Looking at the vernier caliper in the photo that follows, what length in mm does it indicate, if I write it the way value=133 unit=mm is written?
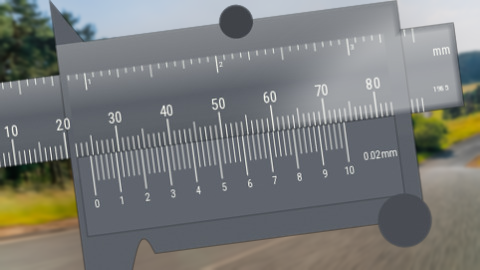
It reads value=24.5 unit=mm
